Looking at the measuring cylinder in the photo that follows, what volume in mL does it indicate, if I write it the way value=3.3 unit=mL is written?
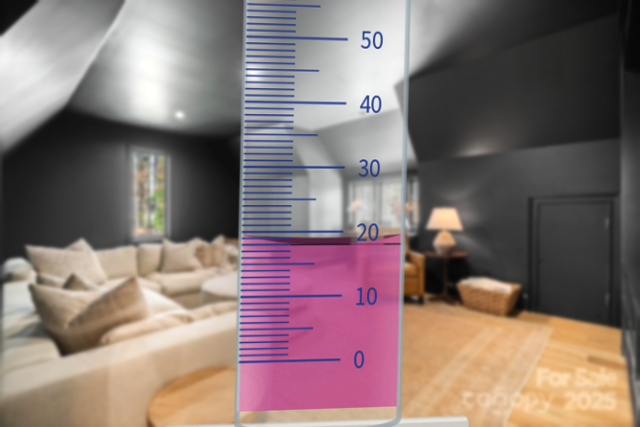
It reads value=18 unit=mL
